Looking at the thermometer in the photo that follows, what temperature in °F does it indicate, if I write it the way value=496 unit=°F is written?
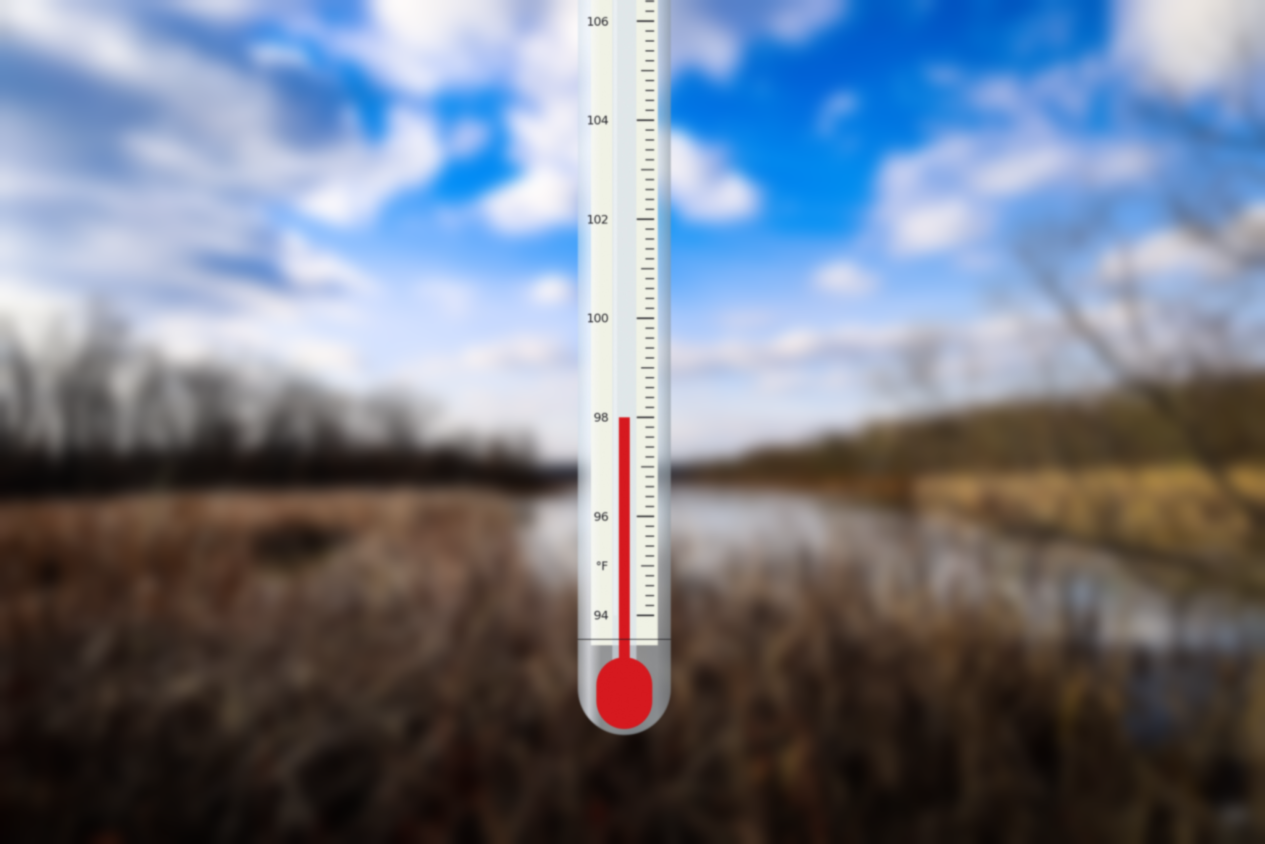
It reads value=98 unit=°F
